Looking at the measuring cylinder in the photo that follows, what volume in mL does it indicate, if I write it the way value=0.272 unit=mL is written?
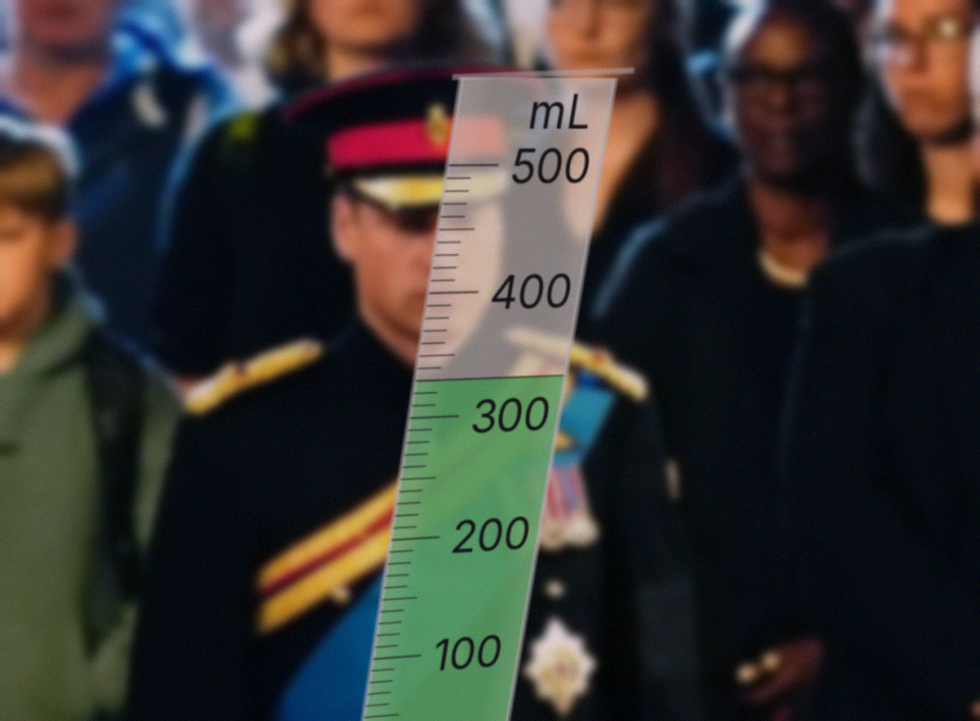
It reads value=330 unit=mL
